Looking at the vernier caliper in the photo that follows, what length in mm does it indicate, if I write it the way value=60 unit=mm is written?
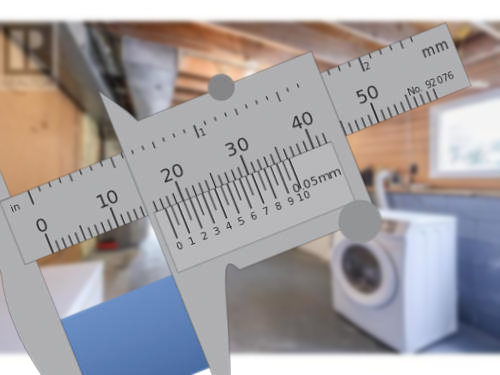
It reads value=17.2 unit=mm
